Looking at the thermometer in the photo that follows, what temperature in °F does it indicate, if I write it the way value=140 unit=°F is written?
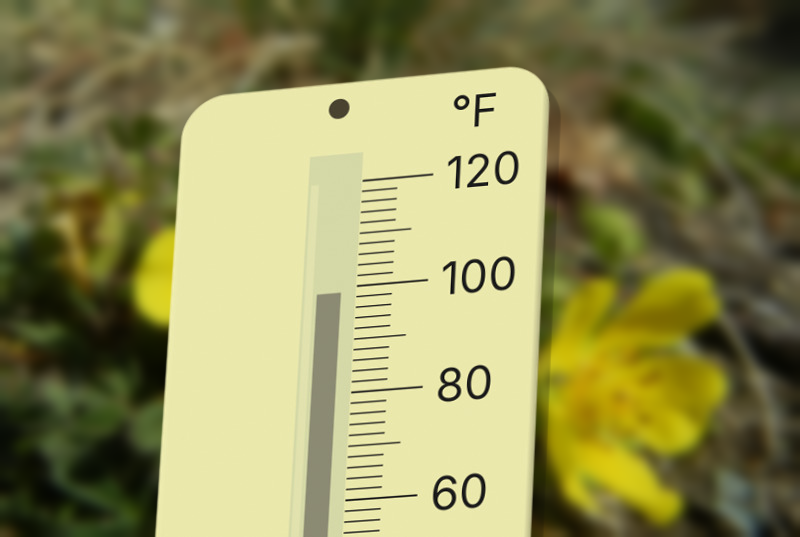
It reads value=99 unit=°F
